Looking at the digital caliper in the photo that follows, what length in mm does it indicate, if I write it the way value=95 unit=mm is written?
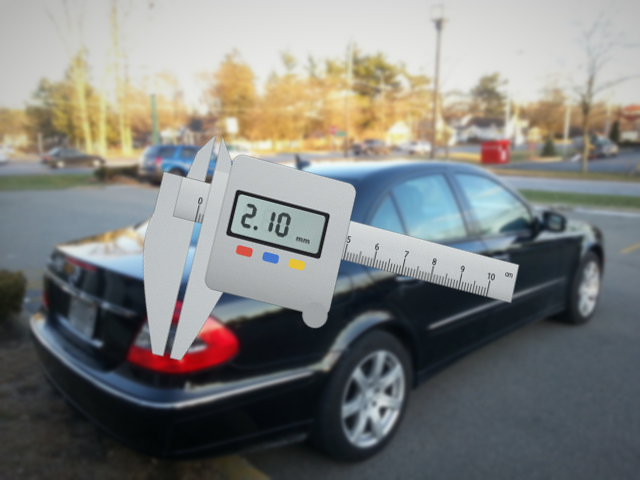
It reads value=2.10 unit=mm
